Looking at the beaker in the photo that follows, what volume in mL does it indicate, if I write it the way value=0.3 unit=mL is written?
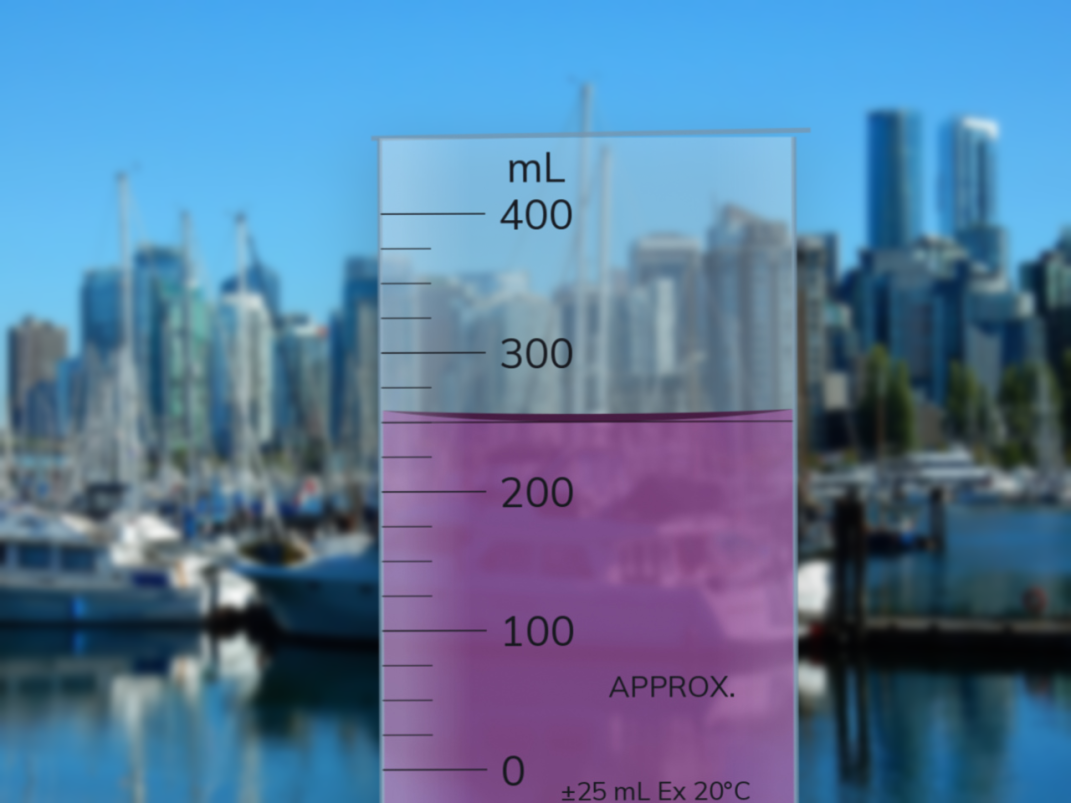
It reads value=250 unit=mL
